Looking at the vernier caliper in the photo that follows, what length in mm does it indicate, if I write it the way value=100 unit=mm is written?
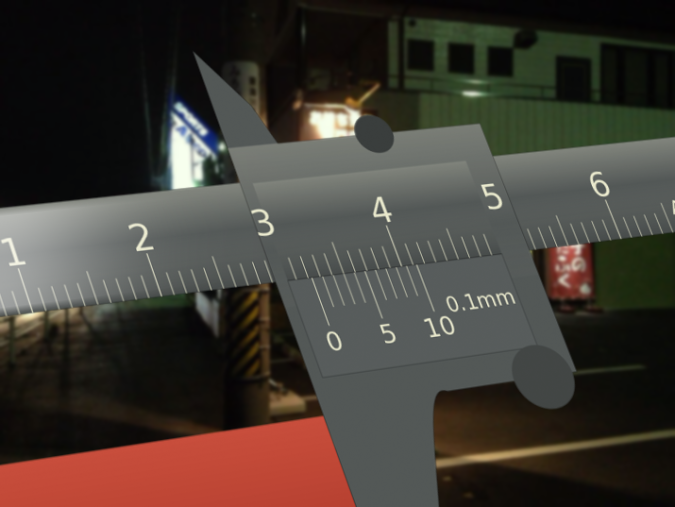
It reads value=32.3 unit=mm
